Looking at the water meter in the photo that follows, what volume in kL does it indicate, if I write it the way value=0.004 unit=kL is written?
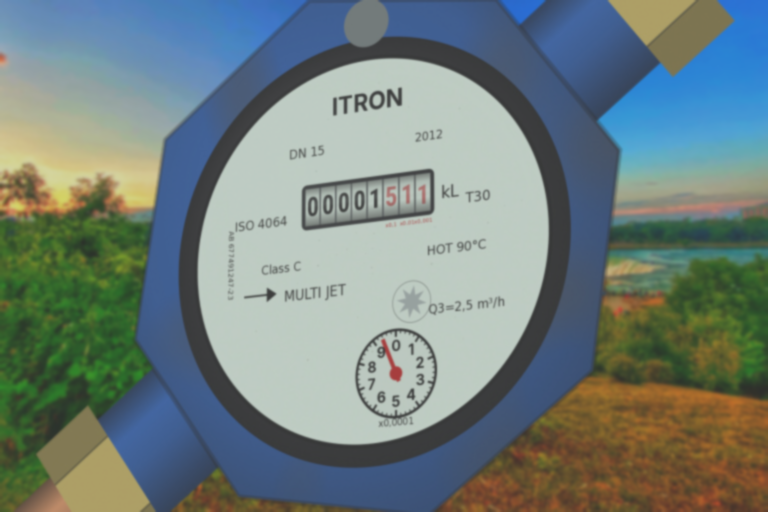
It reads value=1.5109 unit=kL
